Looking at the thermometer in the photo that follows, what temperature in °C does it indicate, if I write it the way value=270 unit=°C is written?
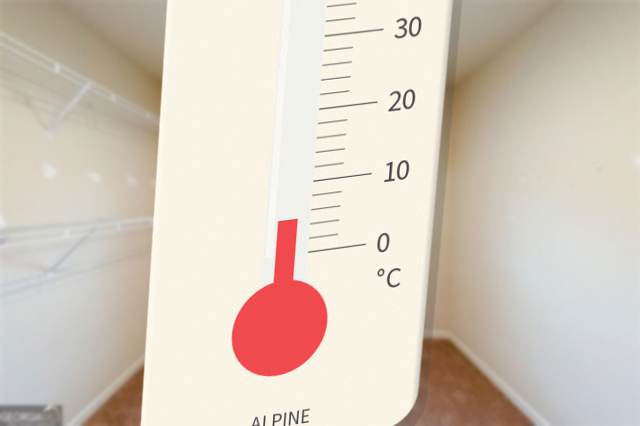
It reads value=5 unit=°C
